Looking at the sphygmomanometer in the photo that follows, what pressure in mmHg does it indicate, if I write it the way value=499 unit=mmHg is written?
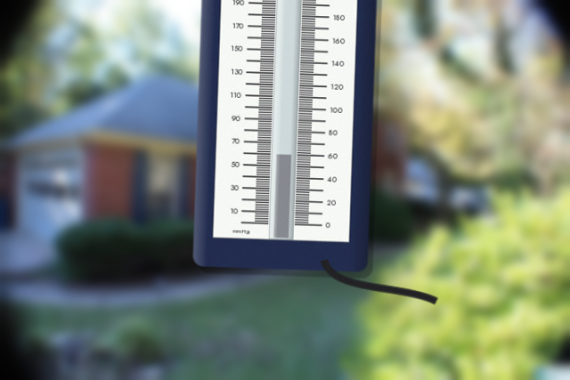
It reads value=60 unit=mmHg
